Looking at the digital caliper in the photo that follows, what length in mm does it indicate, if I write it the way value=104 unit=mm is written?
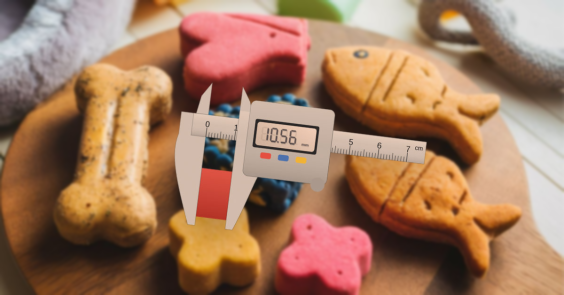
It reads value=10.56 unit=mm
